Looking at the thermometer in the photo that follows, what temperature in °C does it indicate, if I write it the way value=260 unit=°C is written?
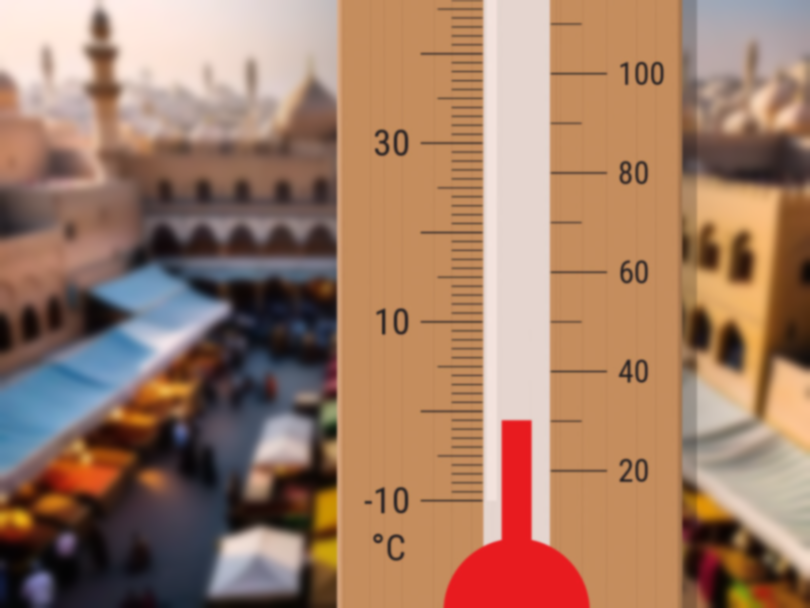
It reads value=-1 unit=°C
